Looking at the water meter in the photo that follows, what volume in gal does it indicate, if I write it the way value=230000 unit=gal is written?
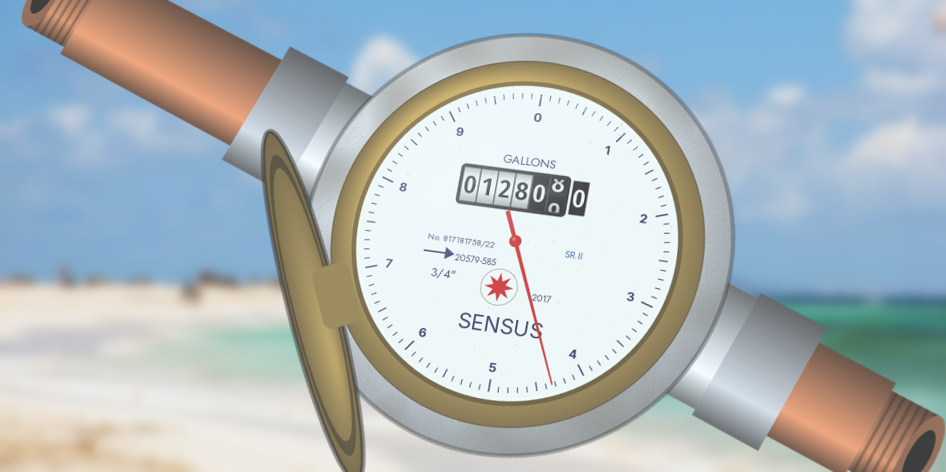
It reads value=128084.3 unit=gal
